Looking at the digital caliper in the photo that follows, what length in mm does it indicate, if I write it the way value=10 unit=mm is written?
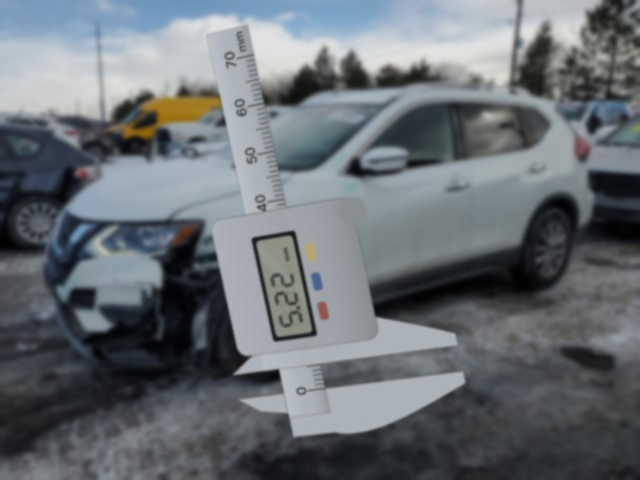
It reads value=5.22 unit=mm
